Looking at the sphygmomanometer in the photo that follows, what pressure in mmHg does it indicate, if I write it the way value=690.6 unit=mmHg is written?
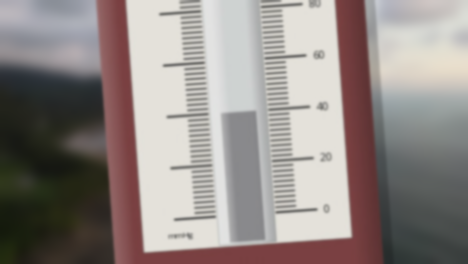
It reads value=40 unit=mmHg
